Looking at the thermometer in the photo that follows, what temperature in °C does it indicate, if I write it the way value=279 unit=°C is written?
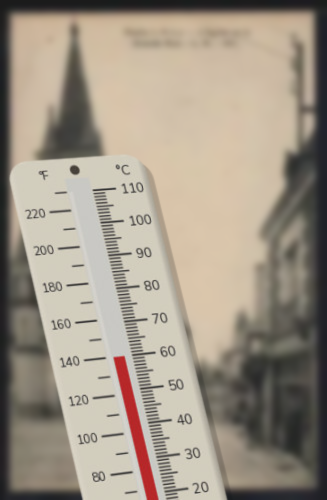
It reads value=60 unit=°C
